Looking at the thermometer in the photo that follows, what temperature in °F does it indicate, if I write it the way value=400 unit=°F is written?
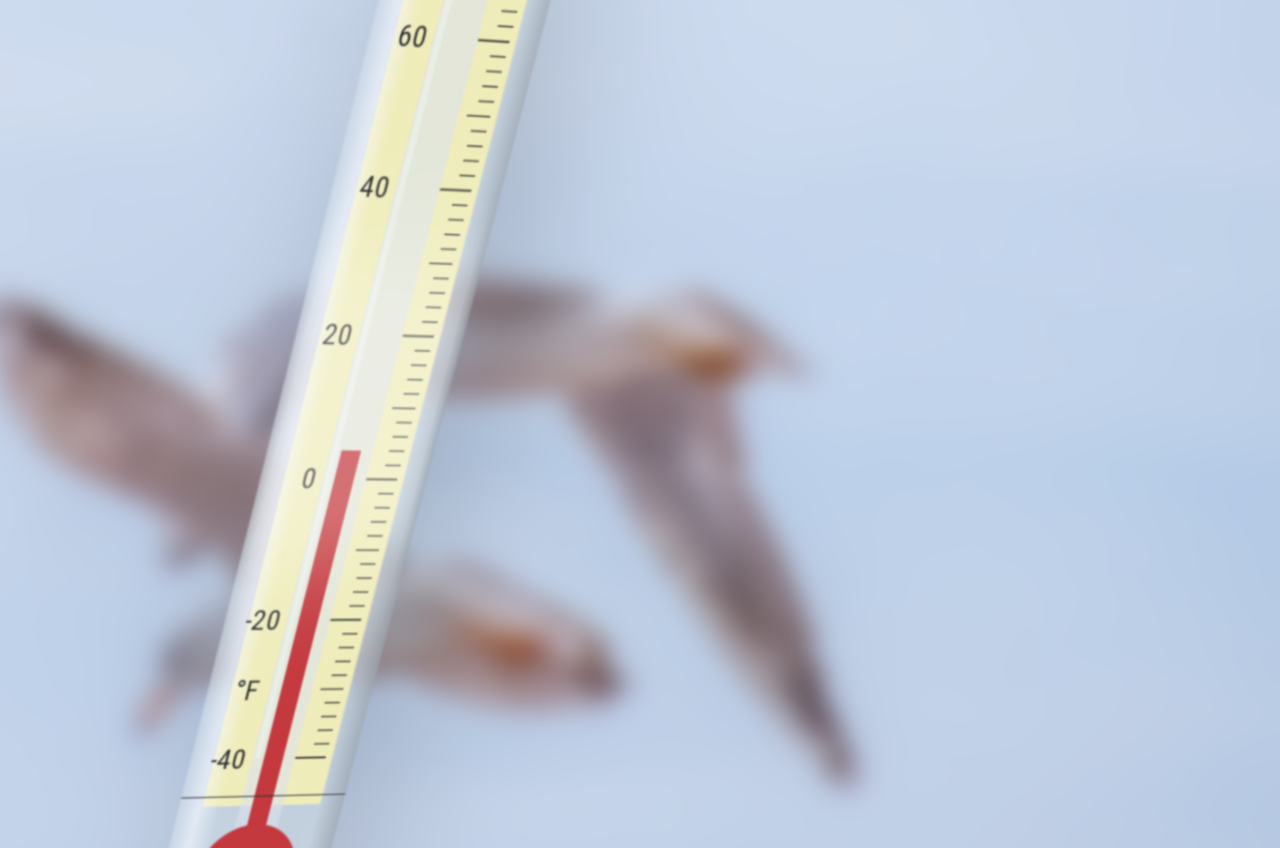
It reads value=4 unit=°F
